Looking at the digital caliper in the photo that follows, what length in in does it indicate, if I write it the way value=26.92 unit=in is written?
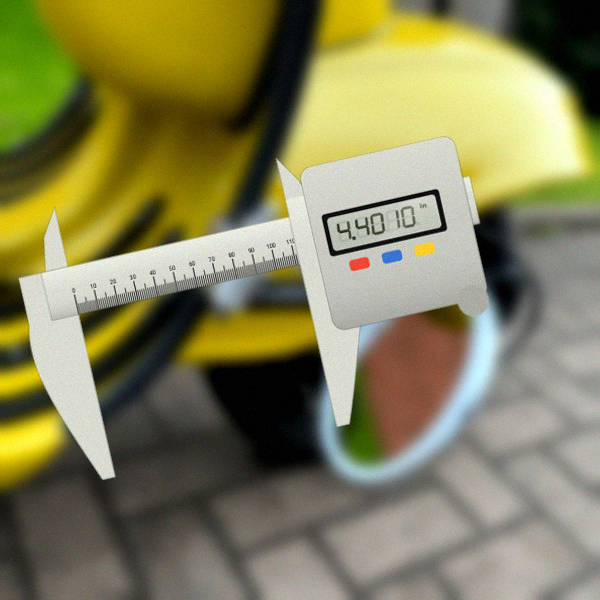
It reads value=4.4010 unit=in
